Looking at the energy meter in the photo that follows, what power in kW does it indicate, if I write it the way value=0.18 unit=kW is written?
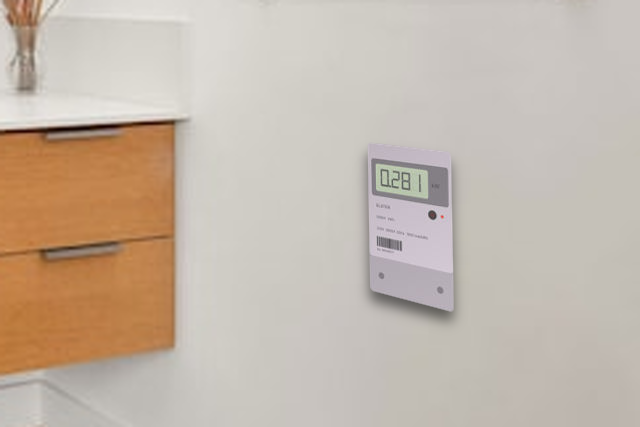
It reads value=0.281 unit=kW
